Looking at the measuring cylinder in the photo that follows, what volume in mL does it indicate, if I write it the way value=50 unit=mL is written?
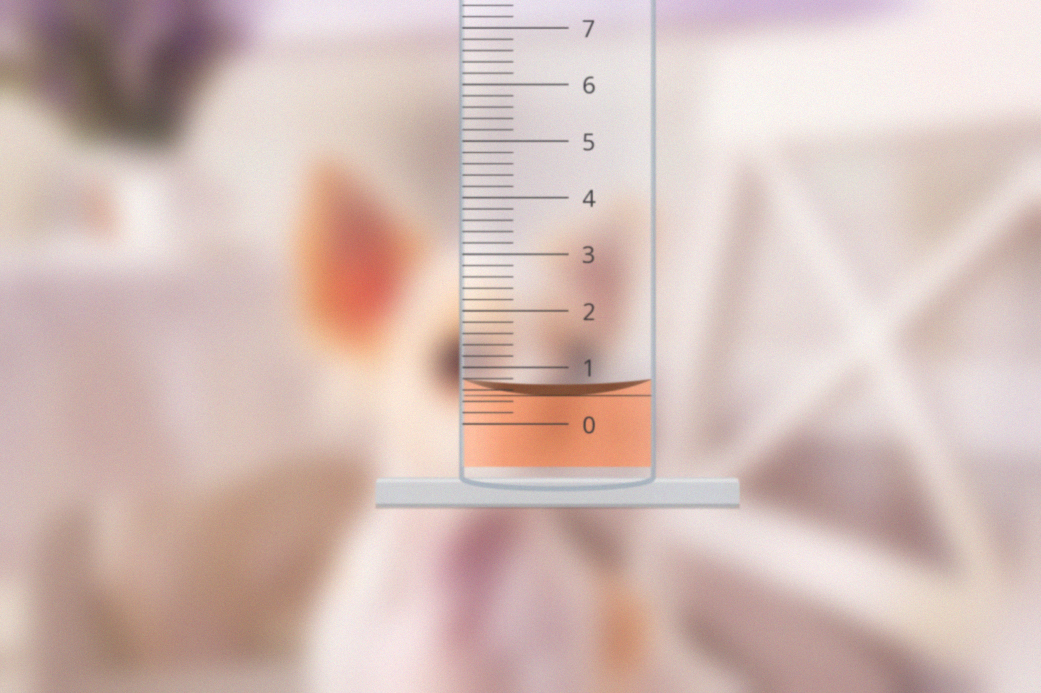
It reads value=0.5 unit=mL
